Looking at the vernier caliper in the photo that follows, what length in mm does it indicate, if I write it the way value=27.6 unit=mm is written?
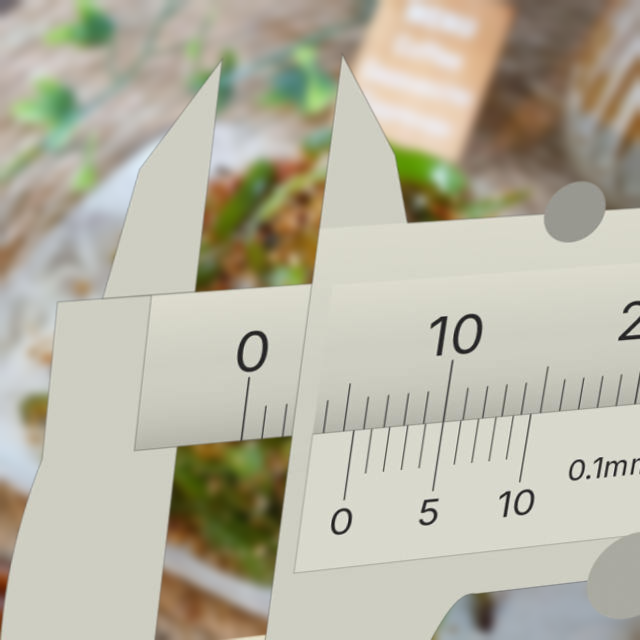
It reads value=5.5 unit=mm
